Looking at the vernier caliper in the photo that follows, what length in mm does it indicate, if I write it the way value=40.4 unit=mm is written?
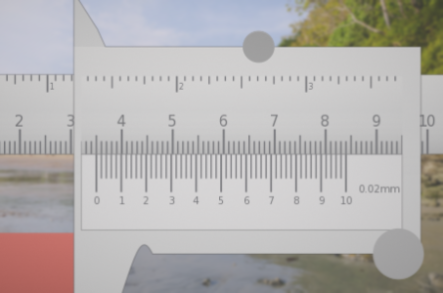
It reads value=35.0 unit=mm
